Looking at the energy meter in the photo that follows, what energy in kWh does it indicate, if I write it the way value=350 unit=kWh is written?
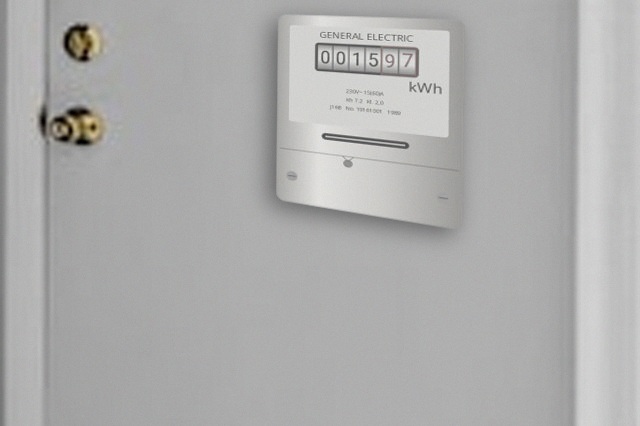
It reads value=15.97 unit=kWh
